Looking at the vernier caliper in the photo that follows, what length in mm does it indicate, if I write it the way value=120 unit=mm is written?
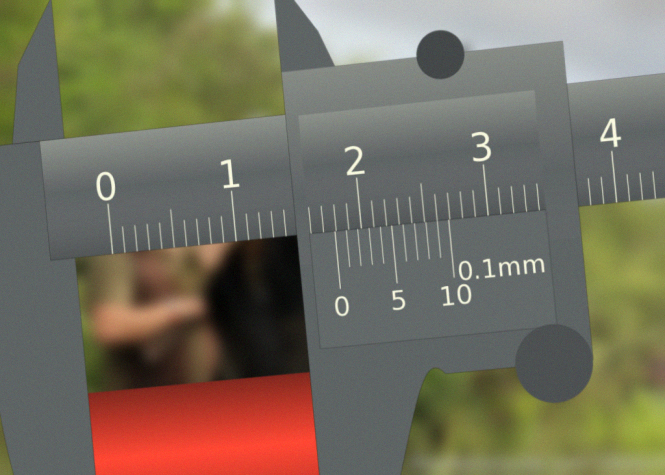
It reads value=17.9 unit=mm
